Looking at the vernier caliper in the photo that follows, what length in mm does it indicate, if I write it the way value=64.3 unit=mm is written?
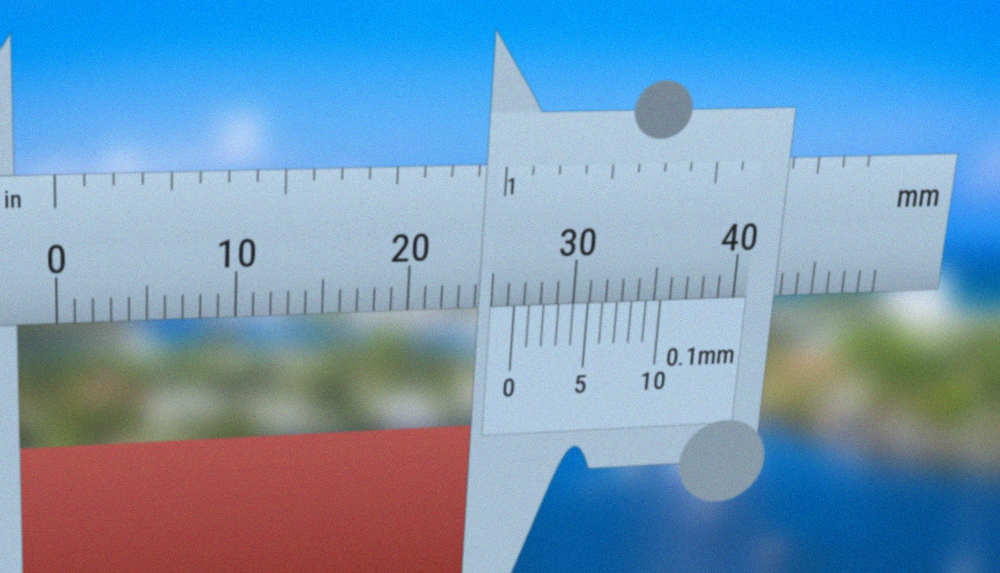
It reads value=26.4 unit=mm
